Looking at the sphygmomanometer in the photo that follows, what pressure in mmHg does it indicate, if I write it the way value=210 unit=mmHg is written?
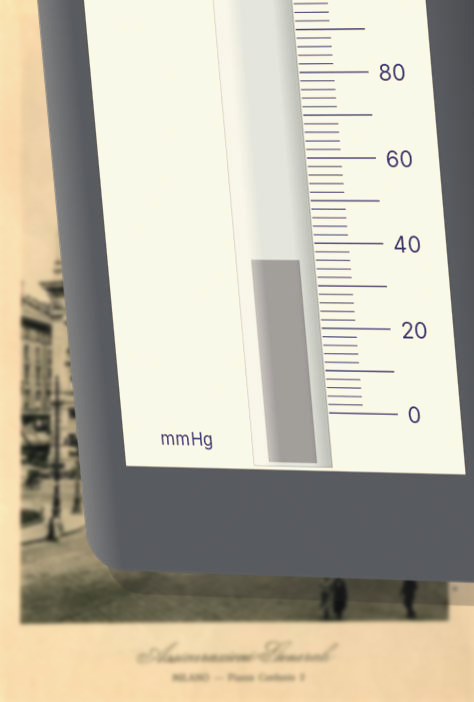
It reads value=36 unit=mmHg
